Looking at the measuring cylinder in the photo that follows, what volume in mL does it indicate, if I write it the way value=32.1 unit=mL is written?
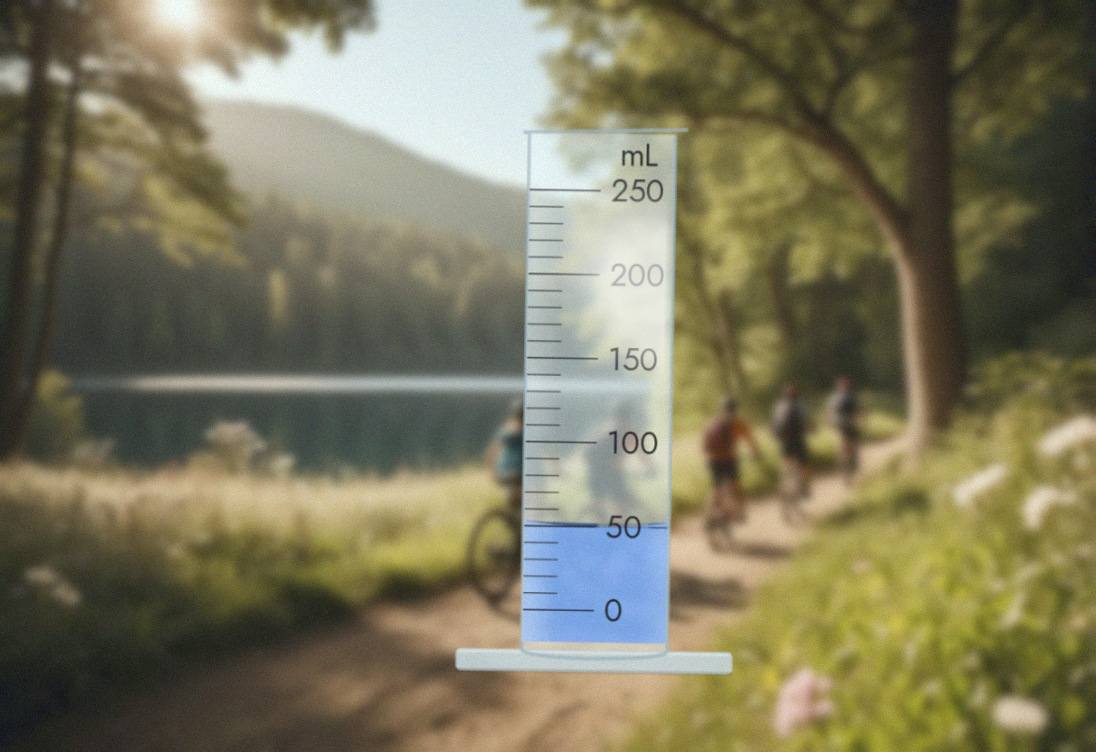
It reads value=50 unit=mL
